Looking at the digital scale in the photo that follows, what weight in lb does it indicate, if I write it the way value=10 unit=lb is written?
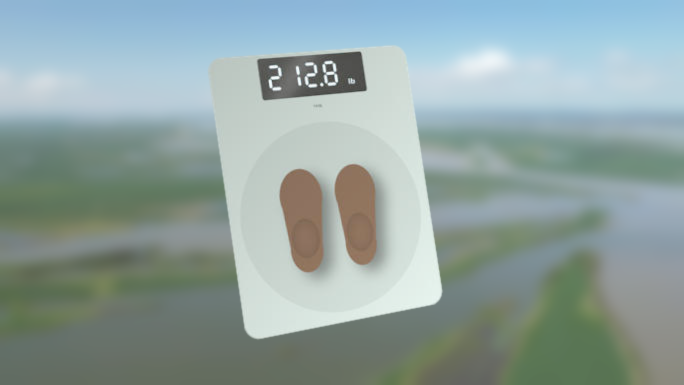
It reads value=212.8 unit=lb
